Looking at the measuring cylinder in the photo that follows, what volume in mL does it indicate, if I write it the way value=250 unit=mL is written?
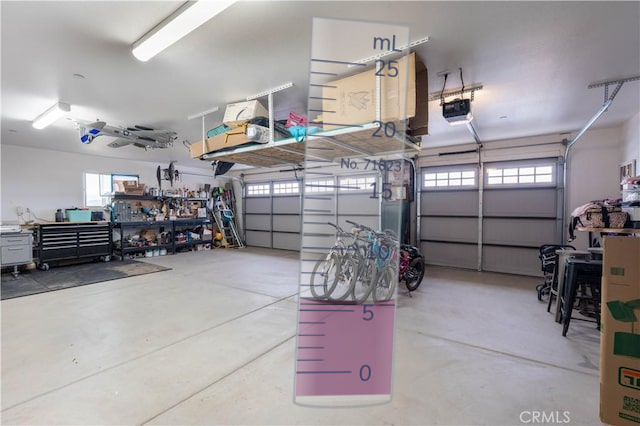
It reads value=5.5 unit=mL
